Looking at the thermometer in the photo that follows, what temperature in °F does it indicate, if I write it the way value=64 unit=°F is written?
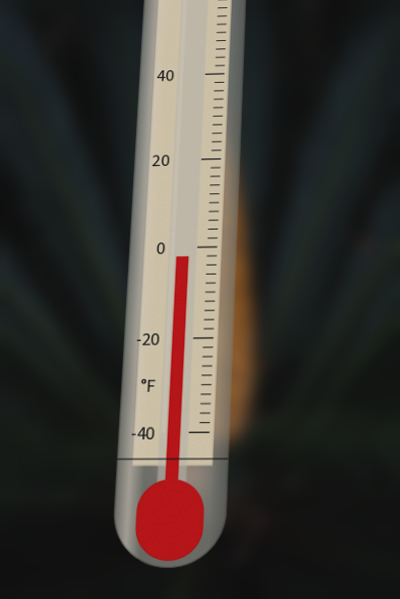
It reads value=-2 unit=°F
